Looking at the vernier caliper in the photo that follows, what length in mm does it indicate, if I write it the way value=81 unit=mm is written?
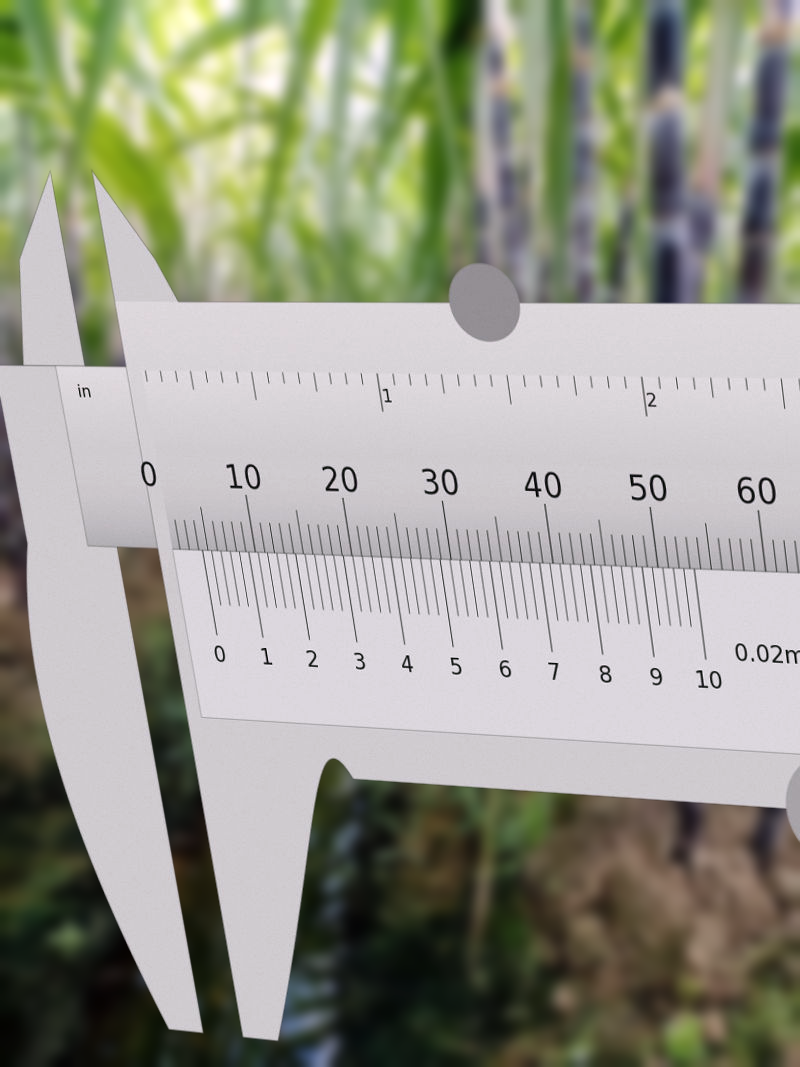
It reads value=4.4 unit=mm
